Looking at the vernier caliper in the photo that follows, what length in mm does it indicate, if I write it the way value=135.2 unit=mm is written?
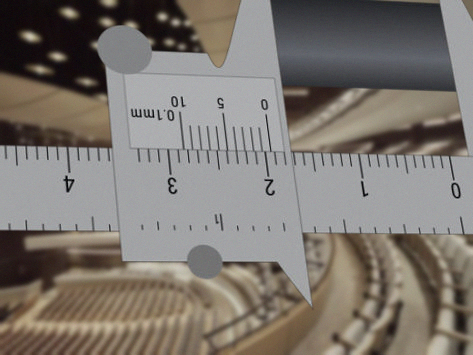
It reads value=19.4 unit=mm
